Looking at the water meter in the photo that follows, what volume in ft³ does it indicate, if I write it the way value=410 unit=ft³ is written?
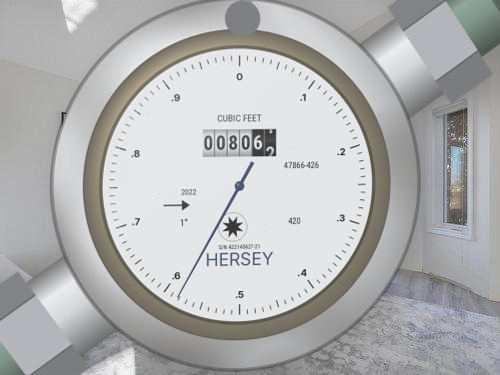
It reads value=8061.58 unit=ft³
